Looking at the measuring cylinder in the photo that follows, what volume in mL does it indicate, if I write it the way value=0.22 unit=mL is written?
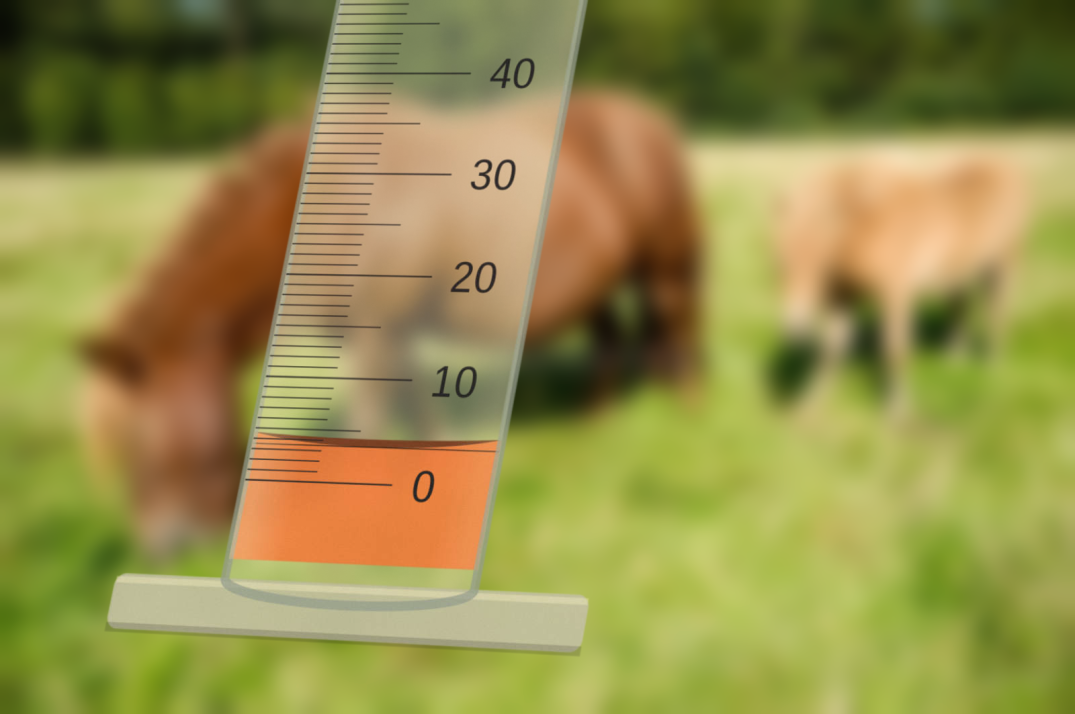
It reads value=3.5 unit=mL
